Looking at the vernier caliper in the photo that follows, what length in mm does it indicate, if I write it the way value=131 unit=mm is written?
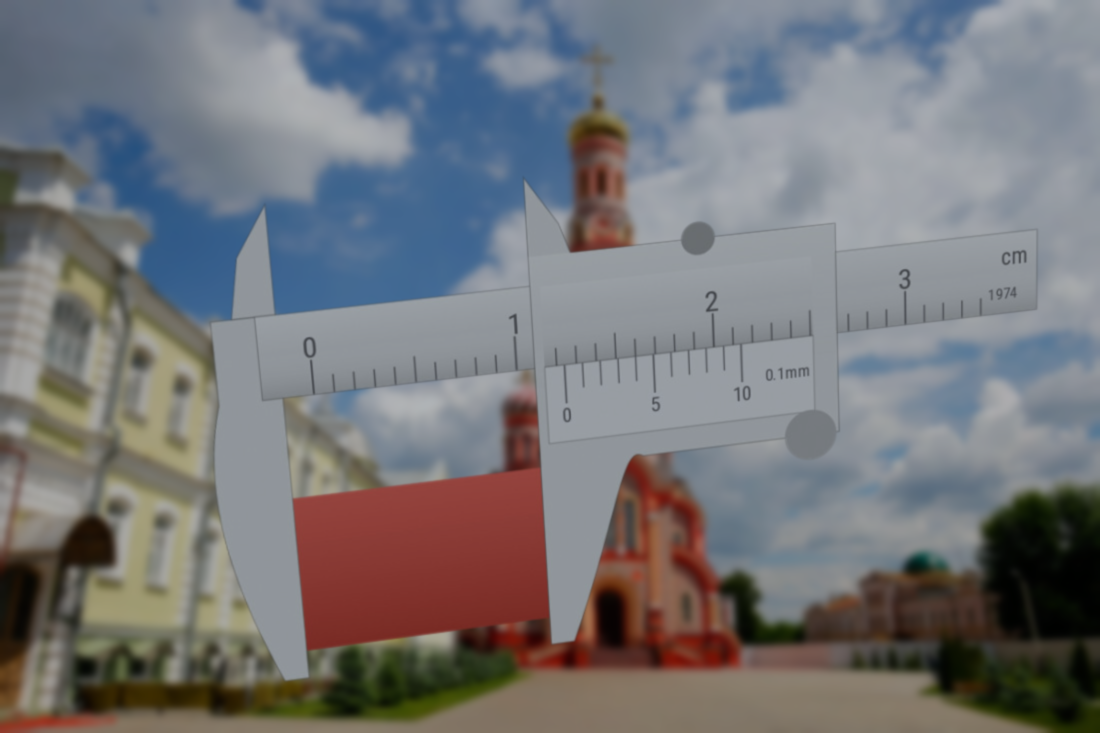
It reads value=12.4 unit=mm
